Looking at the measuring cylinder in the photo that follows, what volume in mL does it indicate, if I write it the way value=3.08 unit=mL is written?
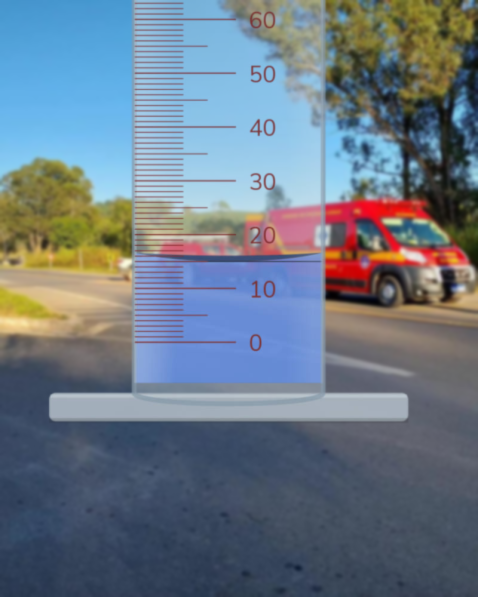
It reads value=15 unit=mL
